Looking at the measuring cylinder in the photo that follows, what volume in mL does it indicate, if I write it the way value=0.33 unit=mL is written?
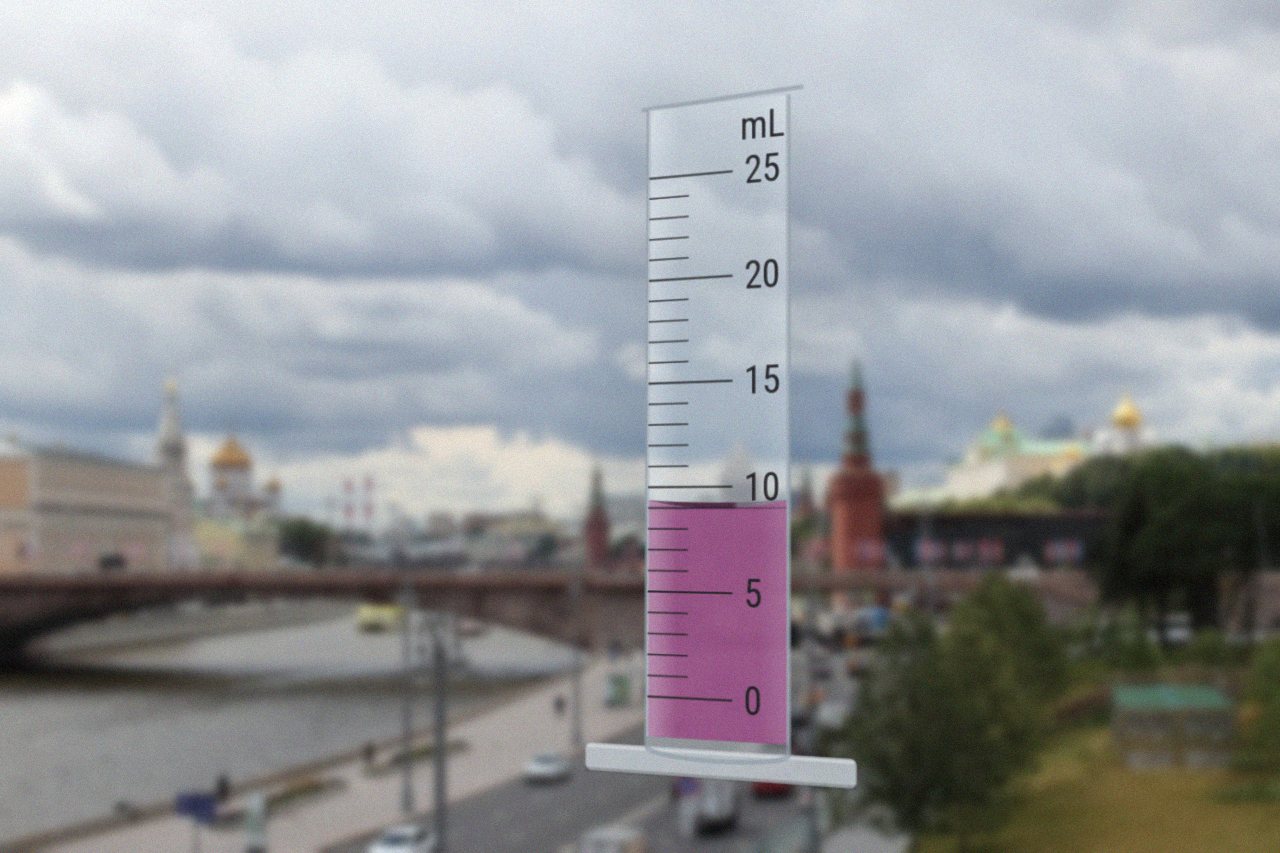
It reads value=9 unit=mL
